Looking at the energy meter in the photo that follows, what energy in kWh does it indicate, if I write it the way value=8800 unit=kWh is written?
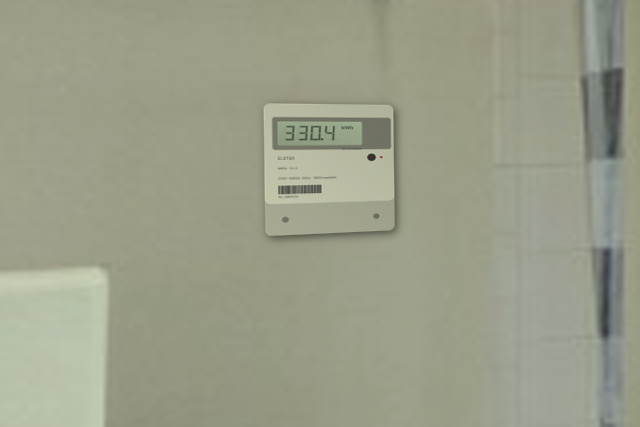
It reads value=330.4 unit=kWh
